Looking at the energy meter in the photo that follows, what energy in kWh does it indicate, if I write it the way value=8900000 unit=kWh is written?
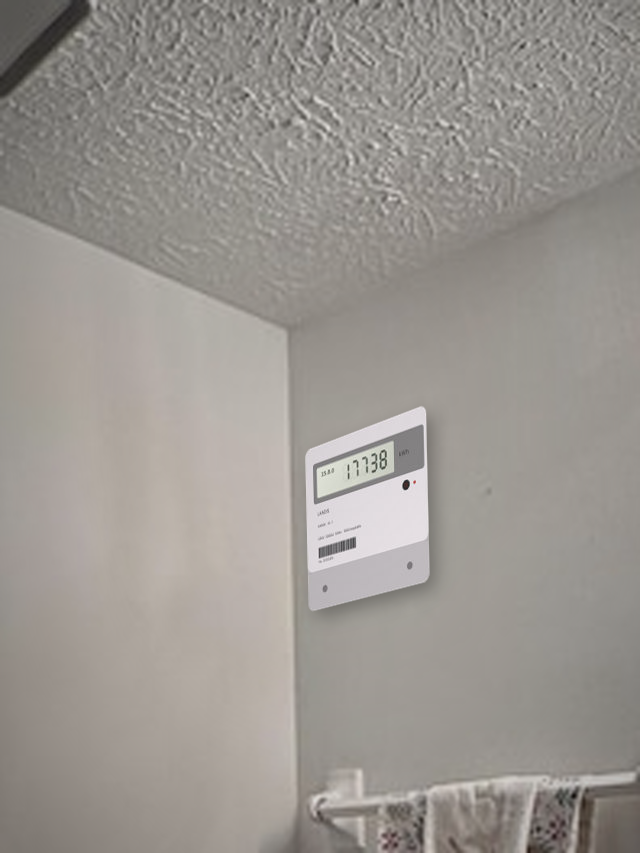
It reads value=17738 unit=kWh
